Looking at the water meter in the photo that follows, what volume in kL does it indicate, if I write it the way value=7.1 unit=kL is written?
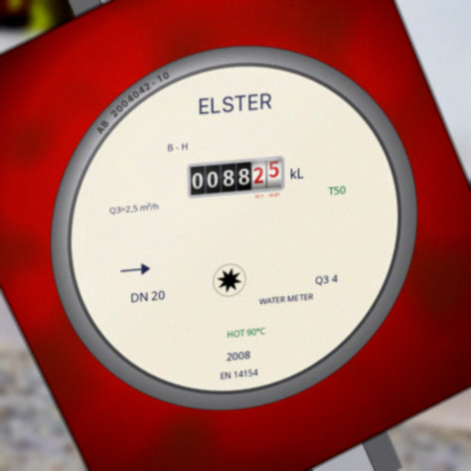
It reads value=88.25 unit=kL
